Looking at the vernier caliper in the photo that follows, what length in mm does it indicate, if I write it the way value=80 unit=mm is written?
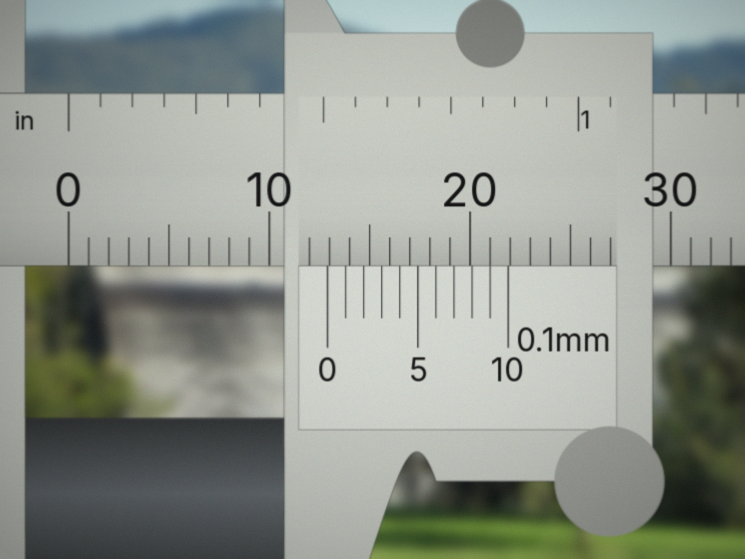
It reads value=12.9 unit=mm
